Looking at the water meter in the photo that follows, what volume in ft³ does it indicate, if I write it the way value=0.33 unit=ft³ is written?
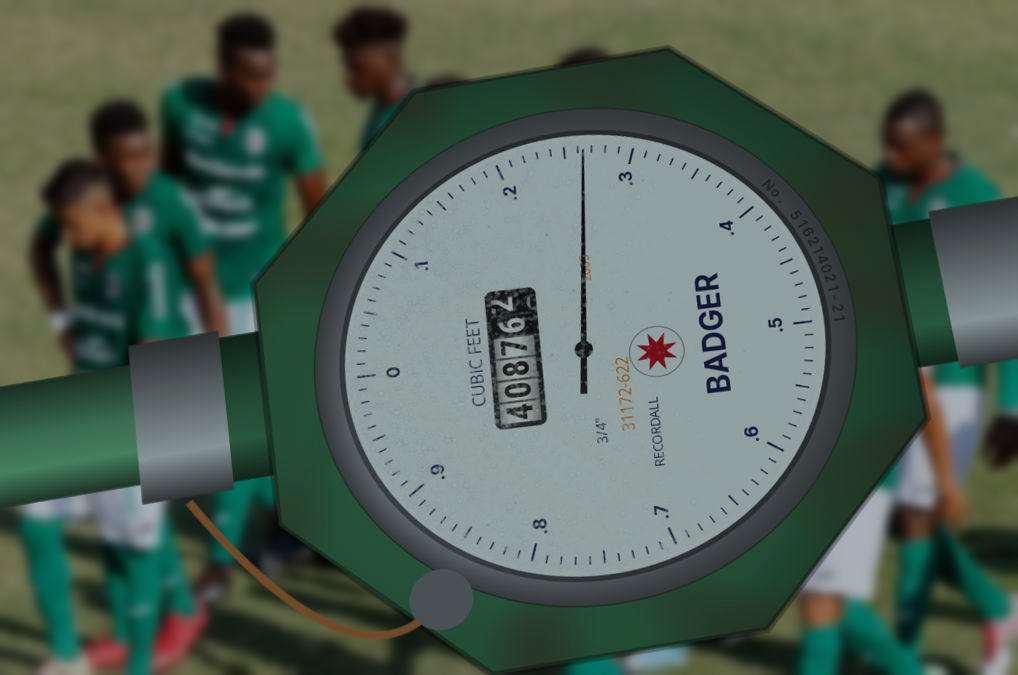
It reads value=408762.26 unit=ft³
